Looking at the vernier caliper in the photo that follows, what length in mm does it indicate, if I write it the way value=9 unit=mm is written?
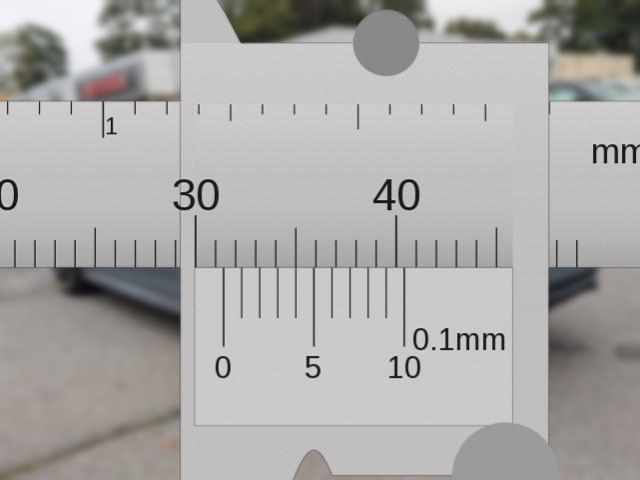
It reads value=31.4 unit=mm
